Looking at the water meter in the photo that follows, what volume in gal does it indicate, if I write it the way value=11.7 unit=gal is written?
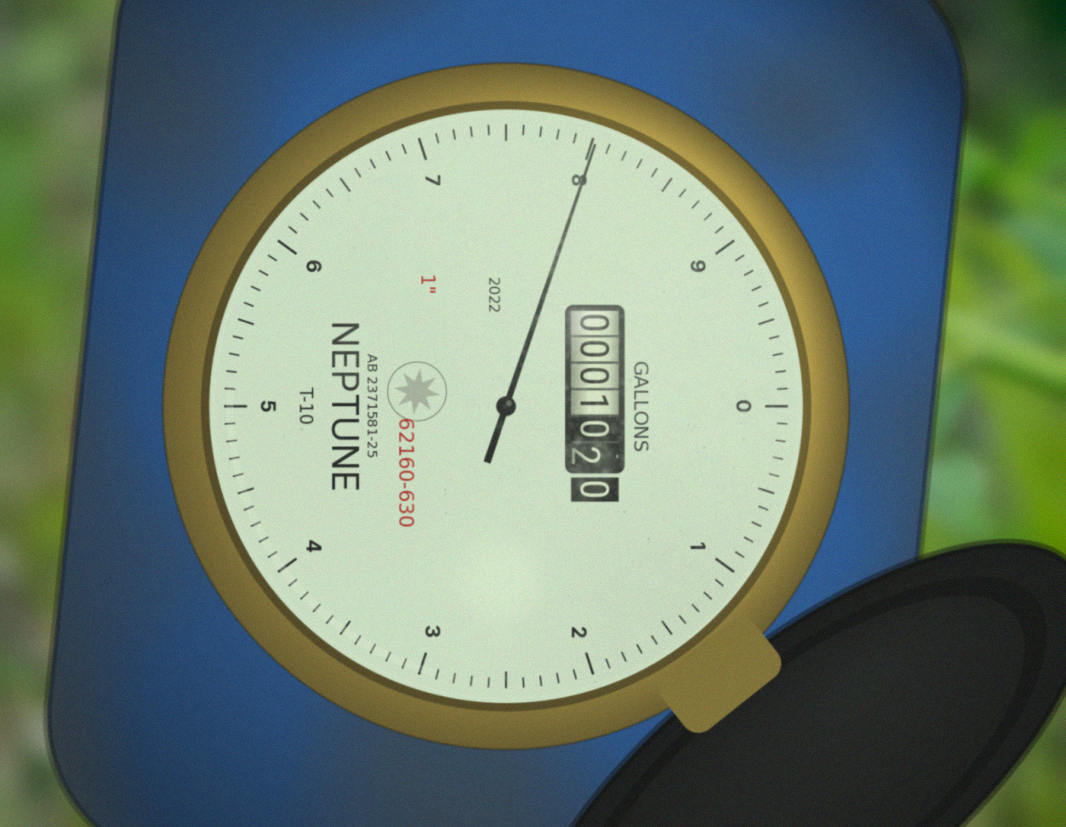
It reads value=1018.0 unit=gal
